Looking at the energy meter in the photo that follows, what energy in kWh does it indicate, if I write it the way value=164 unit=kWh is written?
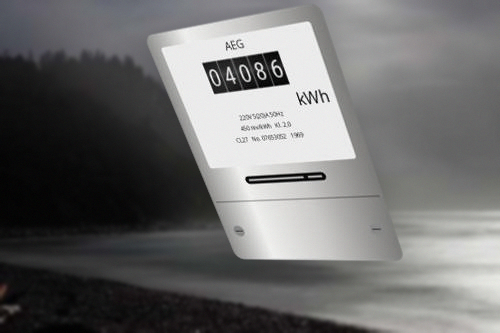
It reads value=4086 unit=kWh
